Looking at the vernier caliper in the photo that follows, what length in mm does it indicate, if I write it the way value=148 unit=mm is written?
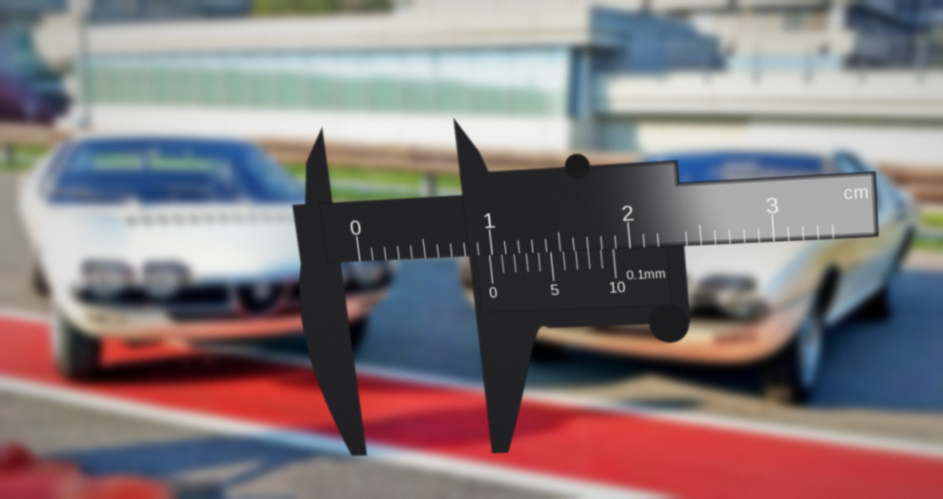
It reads value=9.8 unit=mm
